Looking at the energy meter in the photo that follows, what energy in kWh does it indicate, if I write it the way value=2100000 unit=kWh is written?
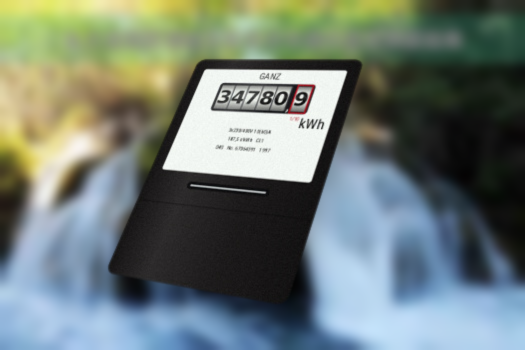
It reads value=34780.9 unit=kWh
